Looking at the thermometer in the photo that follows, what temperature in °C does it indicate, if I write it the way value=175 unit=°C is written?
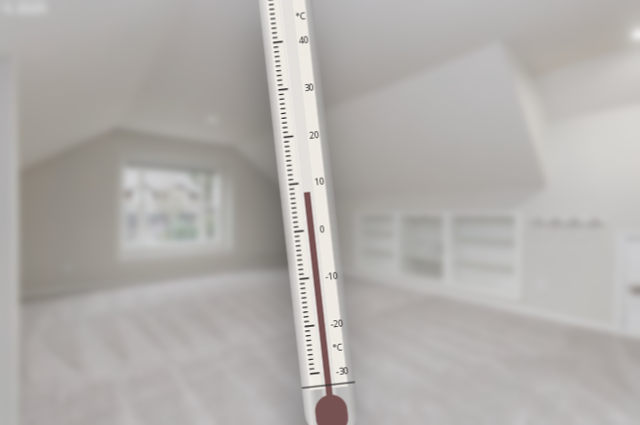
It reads value=8 unit=°C
